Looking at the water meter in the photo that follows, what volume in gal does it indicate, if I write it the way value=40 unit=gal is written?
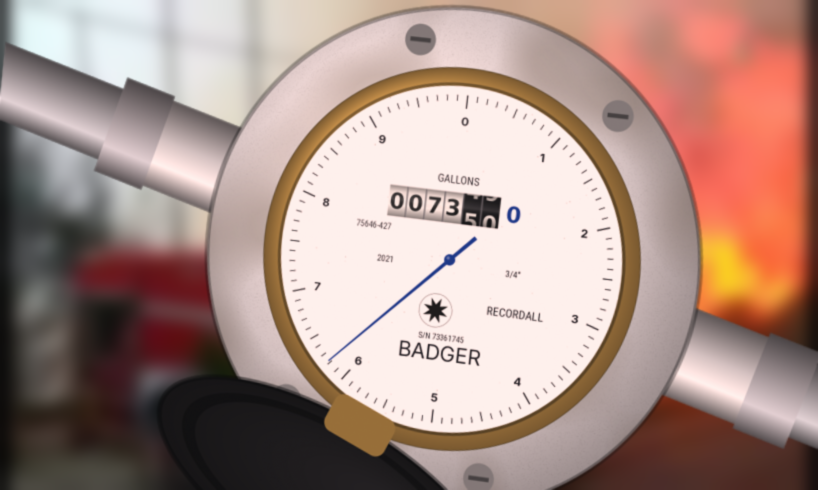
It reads value=73496.2 unit=gal
